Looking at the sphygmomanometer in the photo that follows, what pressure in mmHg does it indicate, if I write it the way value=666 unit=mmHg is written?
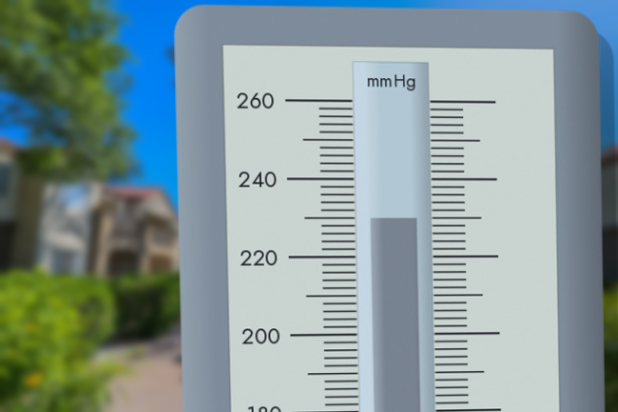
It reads value=230 unit=mmHg
